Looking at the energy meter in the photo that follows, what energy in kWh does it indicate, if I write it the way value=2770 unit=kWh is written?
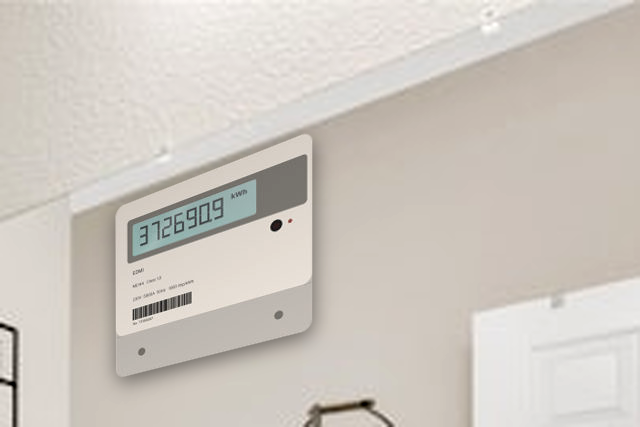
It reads value=372690.9 unit=kWh
